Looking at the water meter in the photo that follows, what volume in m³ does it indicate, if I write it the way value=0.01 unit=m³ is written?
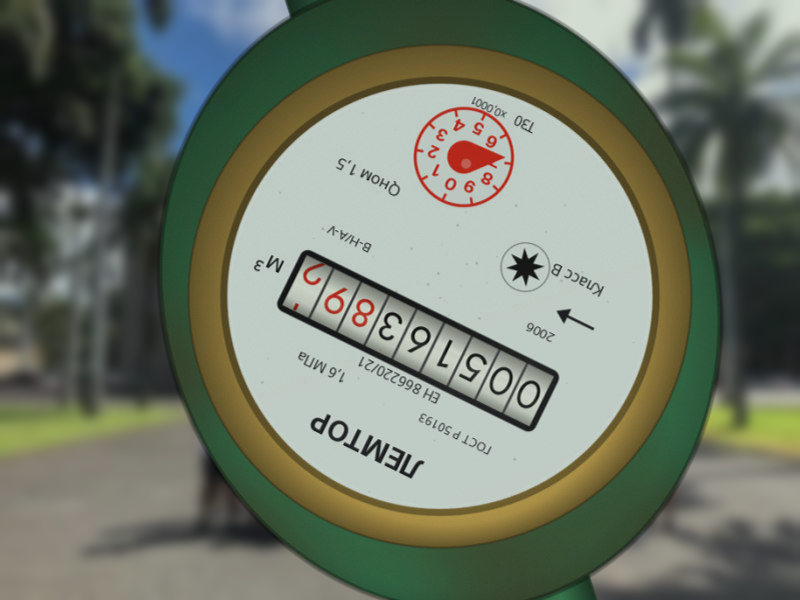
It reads value=5163.8916 unit=m³
